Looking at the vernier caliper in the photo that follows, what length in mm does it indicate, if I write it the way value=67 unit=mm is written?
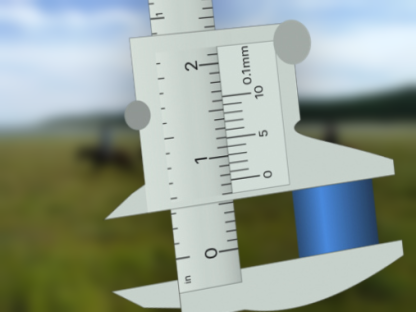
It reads value=7.4 unit=mm
